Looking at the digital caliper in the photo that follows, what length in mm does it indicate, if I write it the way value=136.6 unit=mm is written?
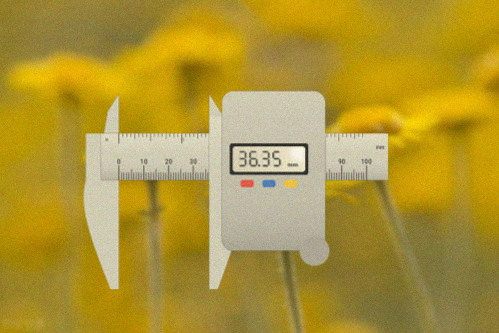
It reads value=36.35 unit=mm
